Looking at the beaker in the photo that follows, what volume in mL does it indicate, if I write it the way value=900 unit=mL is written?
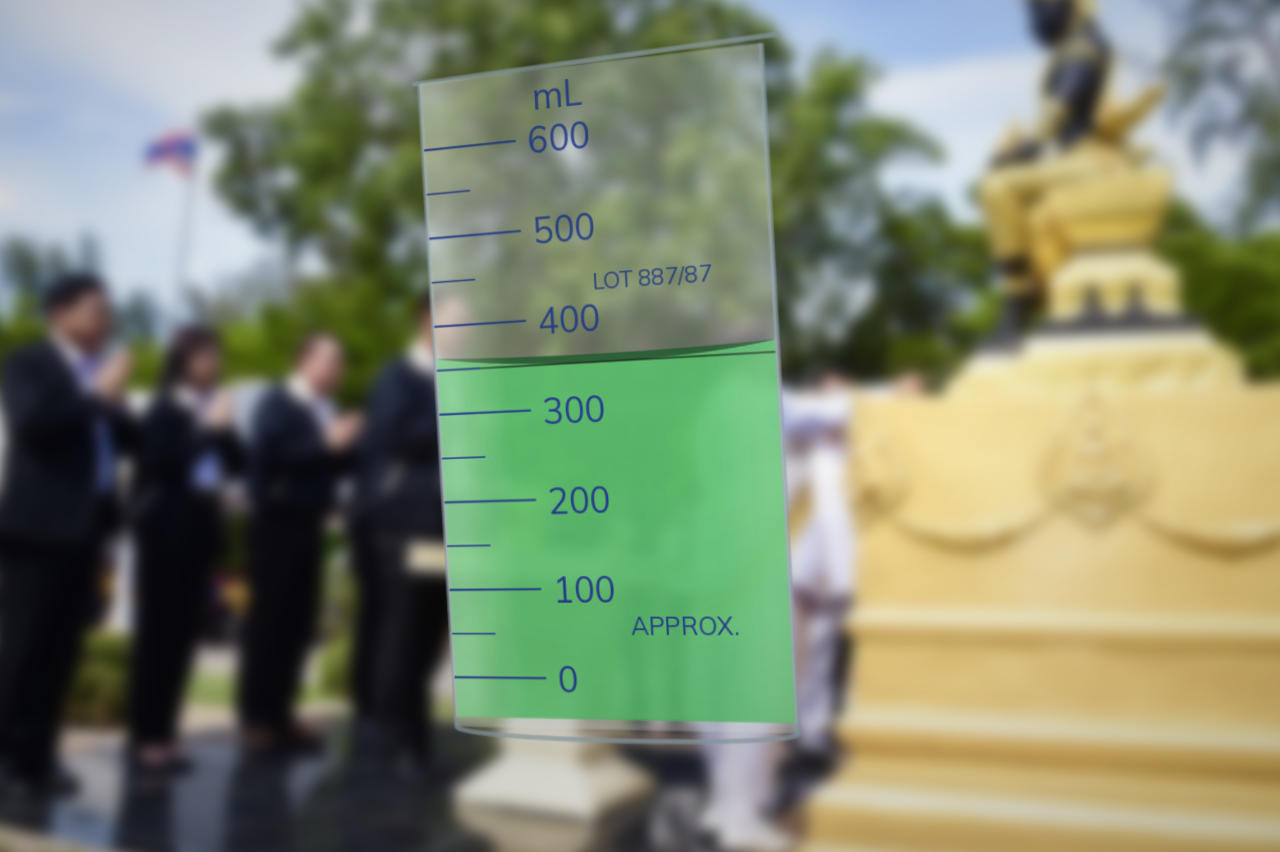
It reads value=350 unit=mL
